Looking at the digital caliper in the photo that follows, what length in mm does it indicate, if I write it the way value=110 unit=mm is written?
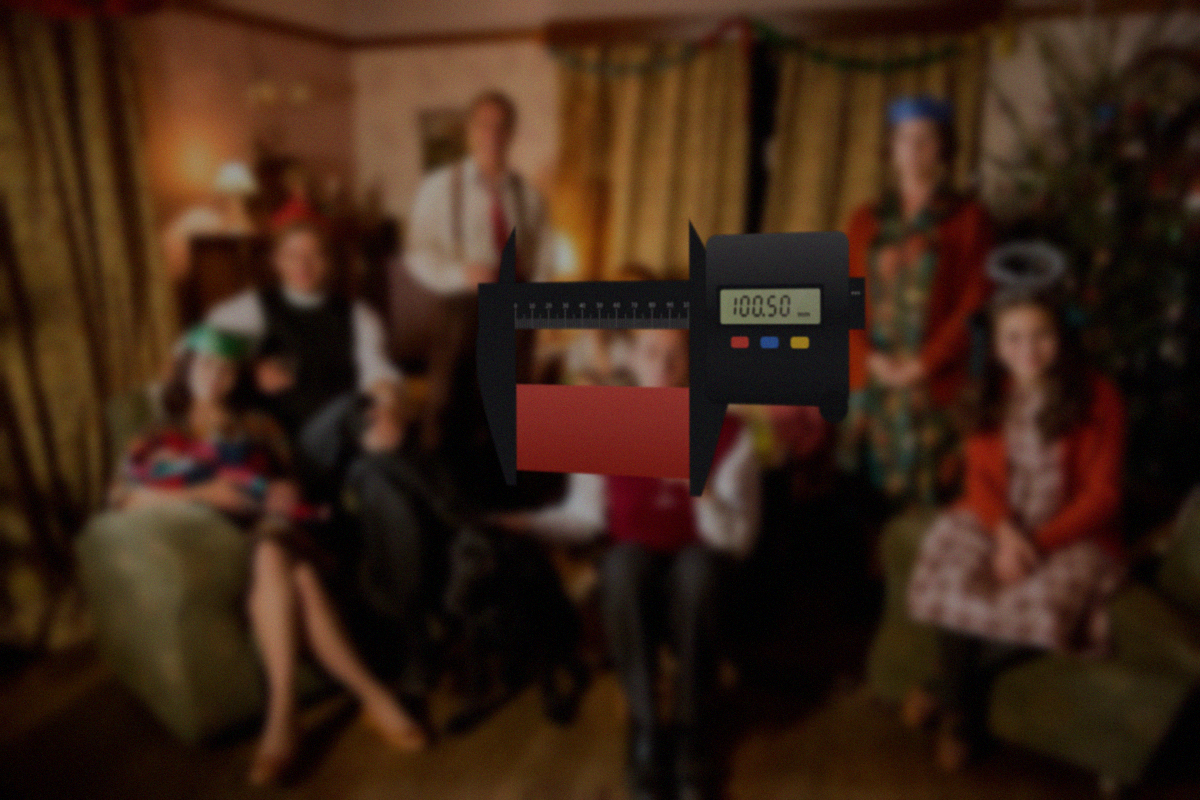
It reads value=100.50 unit=mm
